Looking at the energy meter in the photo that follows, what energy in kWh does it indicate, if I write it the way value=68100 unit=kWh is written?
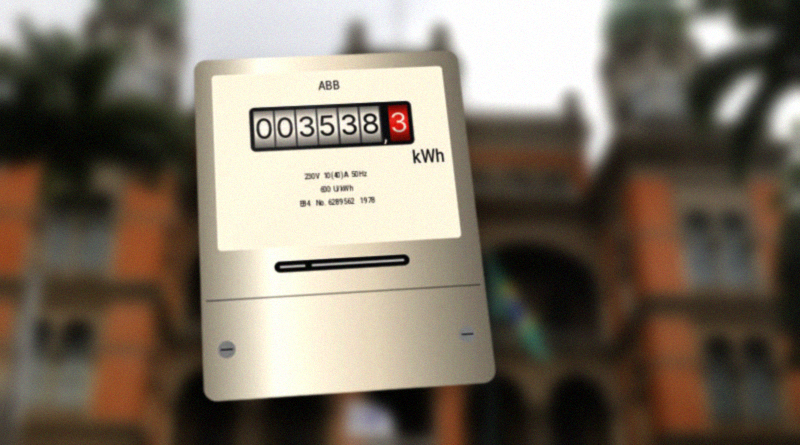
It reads value=3538.3 unit=kWh
